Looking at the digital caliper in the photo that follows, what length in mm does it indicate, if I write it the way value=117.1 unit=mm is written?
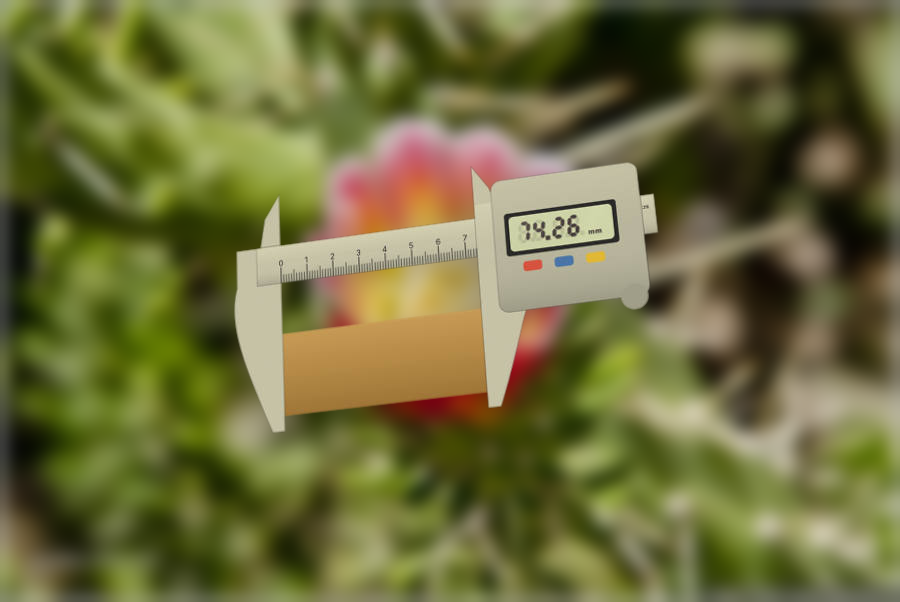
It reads value=74.26 unit=mm
